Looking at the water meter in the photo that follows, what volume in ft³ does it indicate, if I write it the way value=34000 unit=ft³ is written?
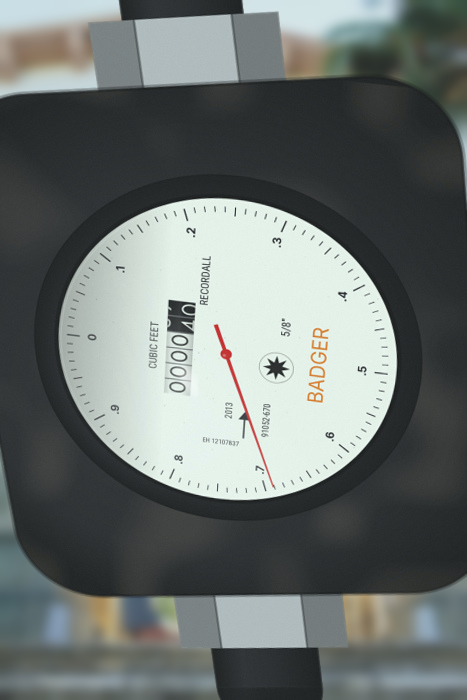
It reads value=39.69 unit=ft³
